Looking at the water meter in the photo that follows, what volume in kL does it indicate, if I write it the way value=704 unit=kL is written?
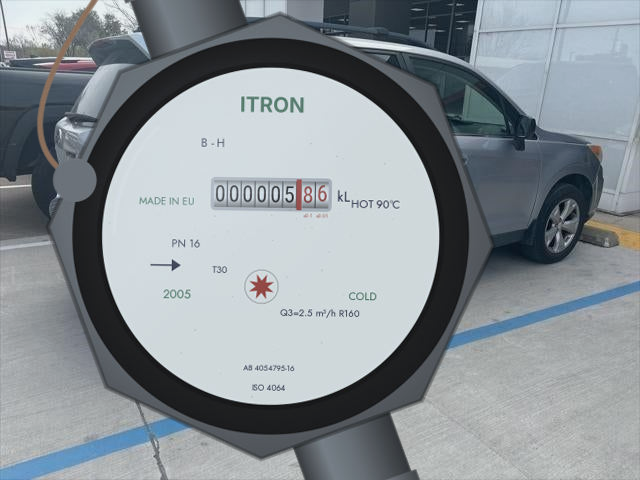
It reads value=5.86 unit=kL
